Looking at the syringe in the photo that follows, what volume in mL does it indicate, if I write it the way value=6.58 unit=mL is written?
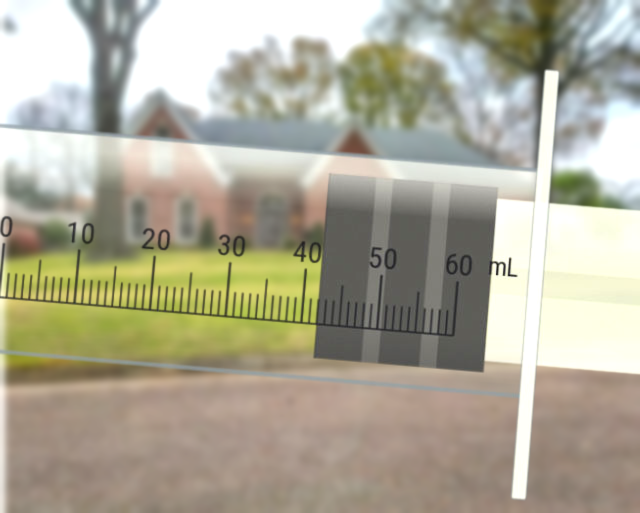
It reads value=42 unit=mL
